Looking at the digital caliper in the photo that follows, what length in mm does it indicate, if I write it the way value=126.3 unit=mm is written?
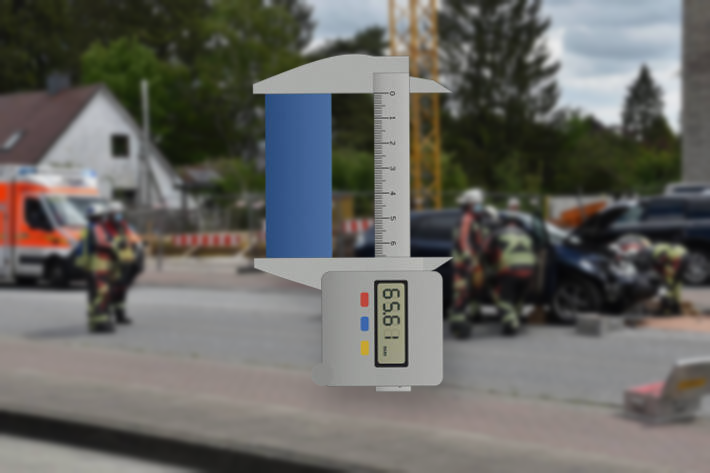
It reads value=65.61 unit=mm
